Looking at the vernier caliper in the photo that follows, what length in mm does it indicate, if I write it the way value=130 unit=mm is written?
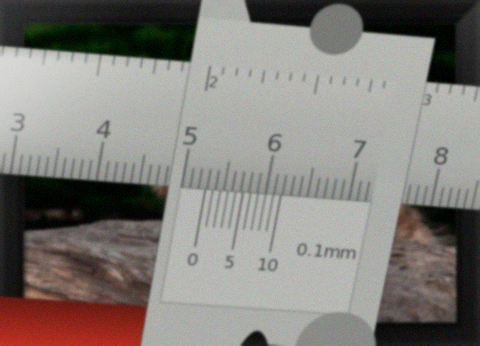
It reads value=52.8 unit=mm
